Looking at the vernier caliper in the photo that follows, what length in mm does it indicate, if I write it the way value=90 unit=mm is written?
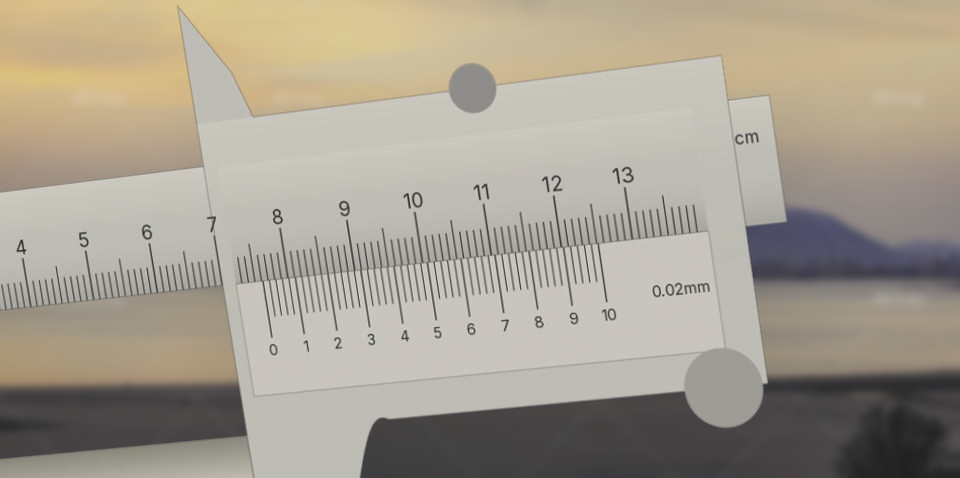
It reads value=76.2 unit=mm
